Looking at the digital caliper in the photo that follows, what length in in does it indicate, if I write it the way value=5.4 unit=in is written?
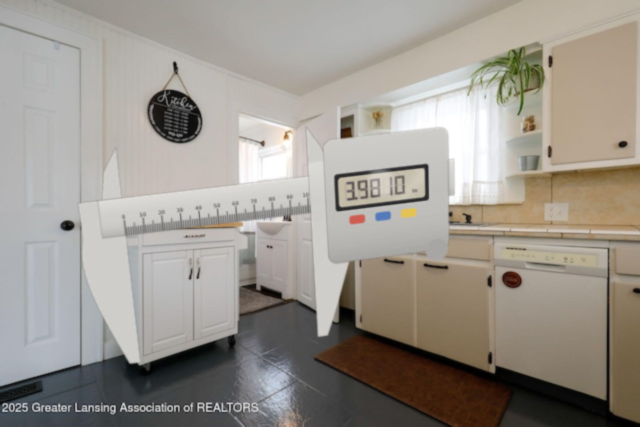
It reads value=3.9810 unit=in
